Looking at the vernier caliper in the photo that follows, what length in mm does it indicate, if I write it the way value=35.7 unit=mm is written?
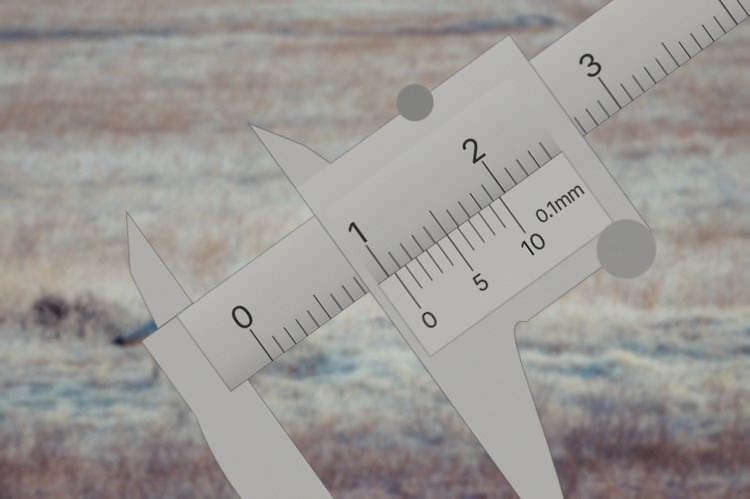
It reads value=10.5 unit=mm
